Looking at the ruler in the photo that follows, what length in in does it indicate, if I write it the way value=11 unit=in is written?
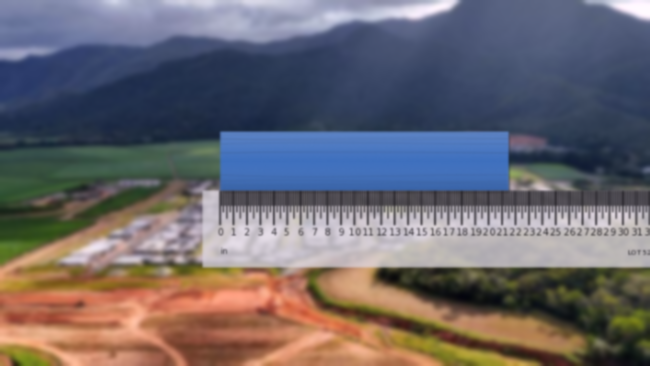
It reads value=21.5 unit=in
